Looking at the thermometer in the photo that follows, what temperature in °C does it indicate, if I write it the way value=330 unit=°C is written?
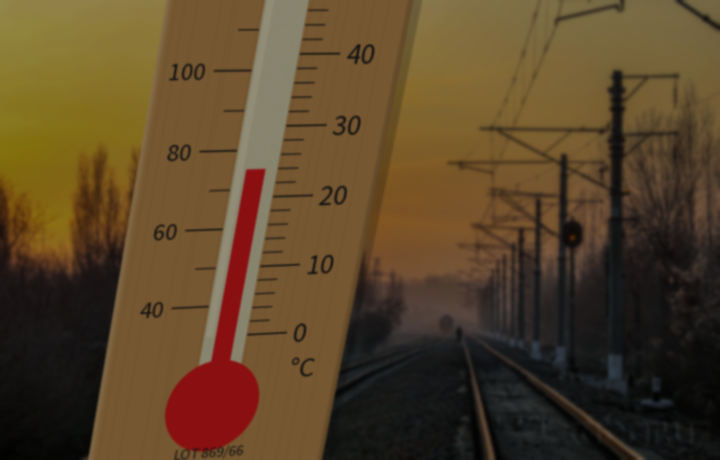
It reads value=24 unit=°C
